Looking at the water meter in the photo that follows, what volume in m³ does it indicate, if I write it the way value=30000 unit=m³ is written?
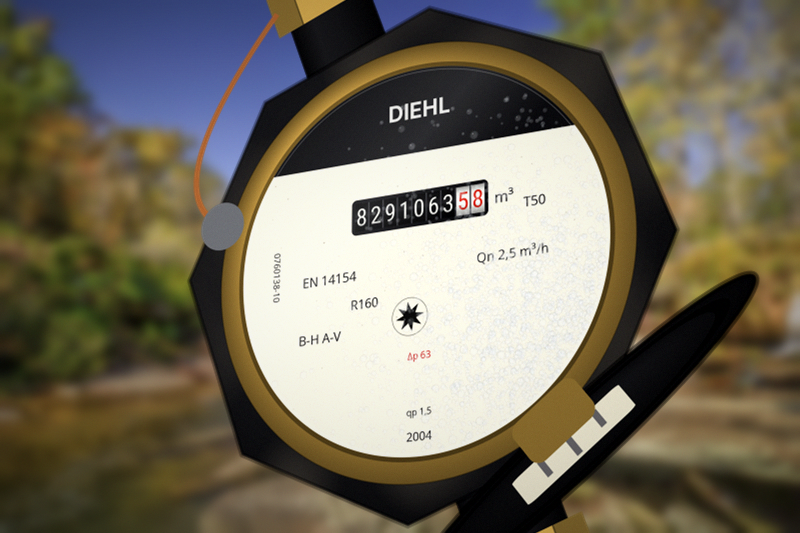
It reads value=8291063.58 unit=m³
